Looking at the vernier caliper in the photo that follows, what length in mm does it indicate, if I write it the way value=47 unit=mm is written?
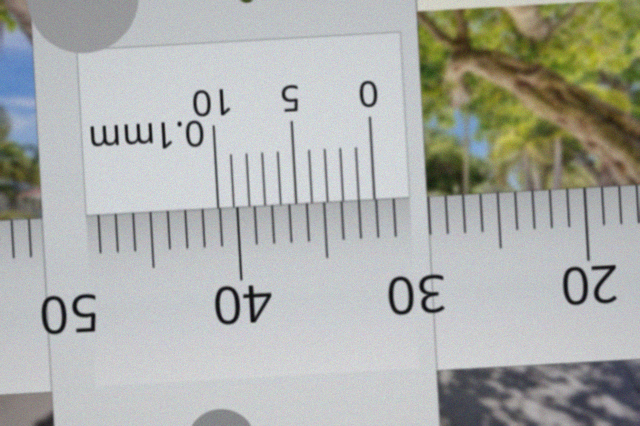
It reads value=32.1 unit=mm
